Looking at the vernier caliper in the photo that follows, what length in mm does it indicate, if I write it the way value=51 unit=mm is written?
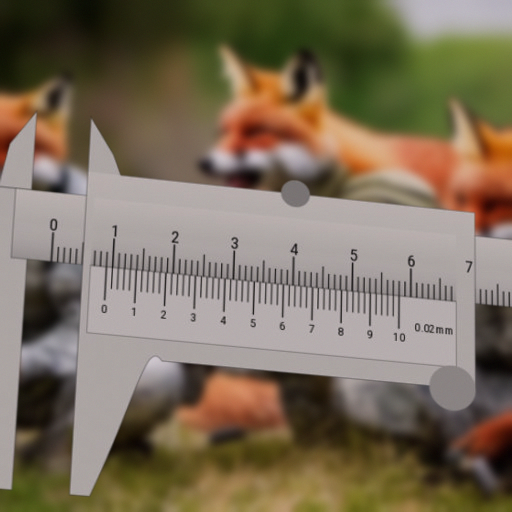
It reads value=9.0 unit=mm
